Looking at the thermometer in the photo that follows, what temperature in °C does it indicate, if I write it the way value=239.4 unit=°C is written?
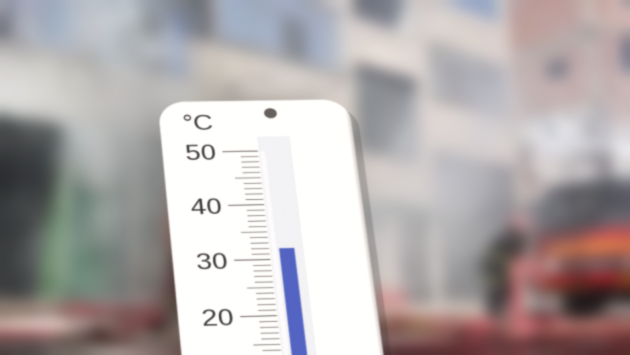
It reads value=32 unit=°C
